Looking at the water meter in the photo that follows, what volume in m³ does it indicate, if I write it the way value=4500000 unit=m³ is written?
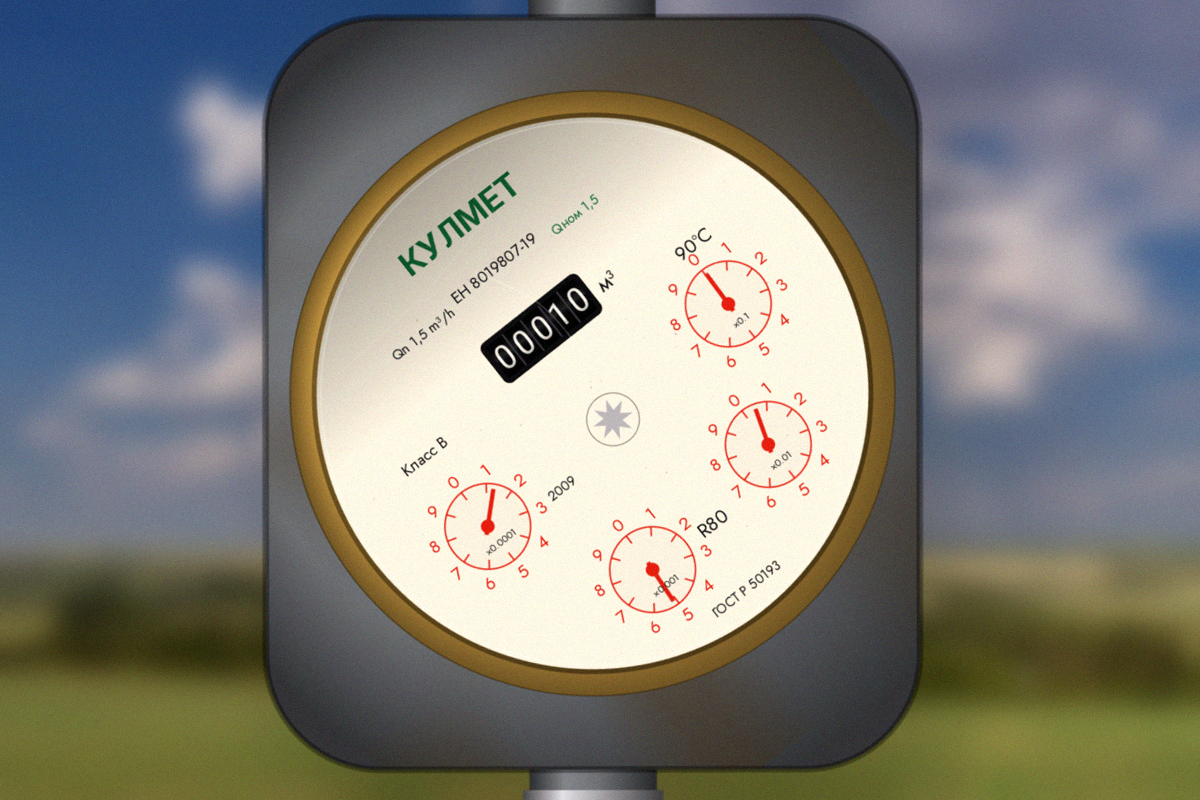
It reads value=10.0051 unit=m³
